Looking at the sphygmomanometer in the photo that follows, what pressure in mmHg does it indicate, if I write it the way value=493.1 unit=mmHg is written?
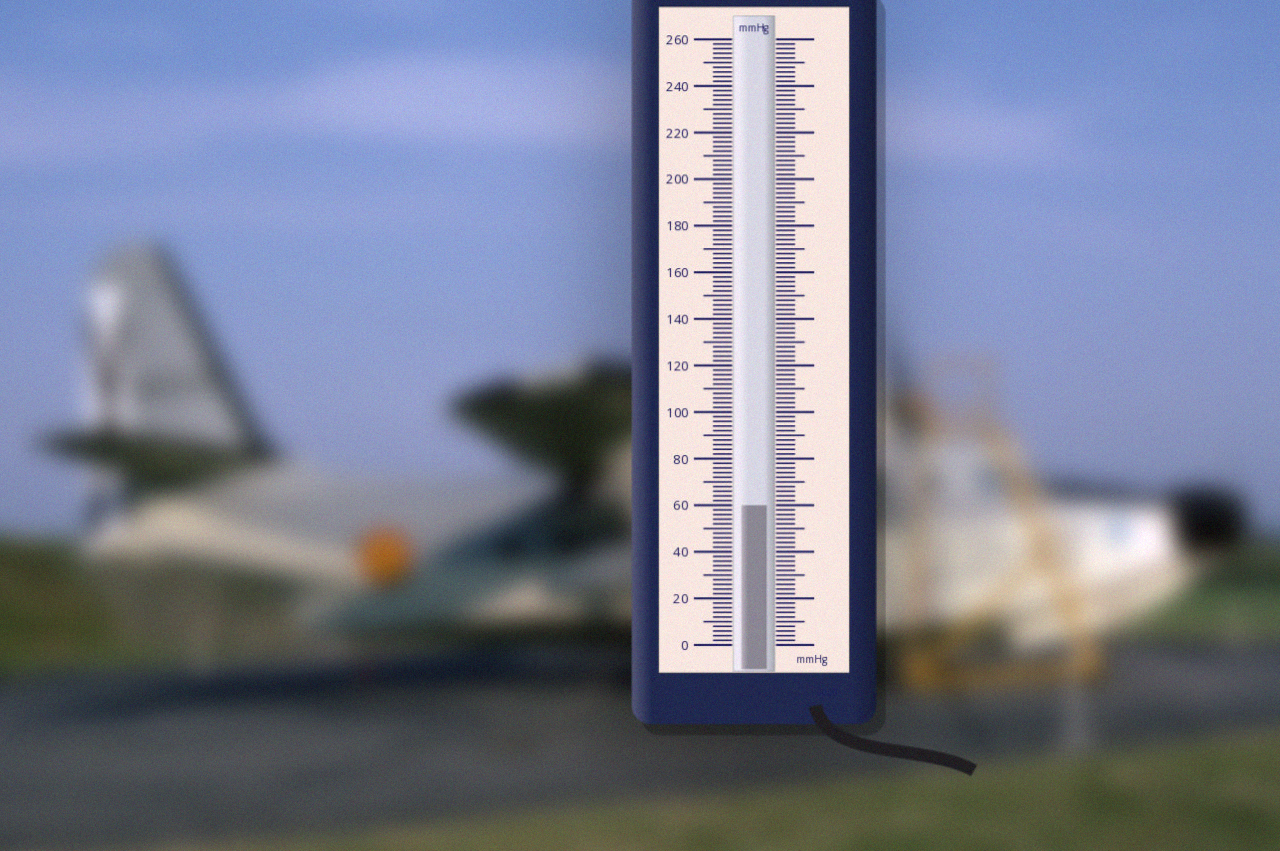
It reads value=60 unit=mmHg
